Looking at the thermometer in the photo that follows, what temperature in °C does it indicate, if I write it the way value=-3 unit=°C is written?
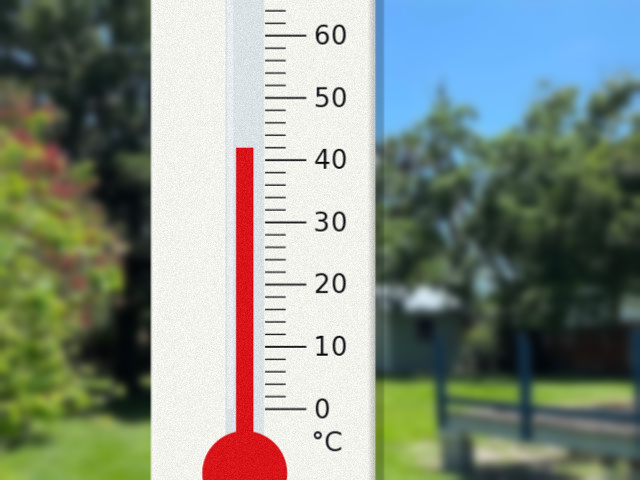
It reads value=42 unit=°C
